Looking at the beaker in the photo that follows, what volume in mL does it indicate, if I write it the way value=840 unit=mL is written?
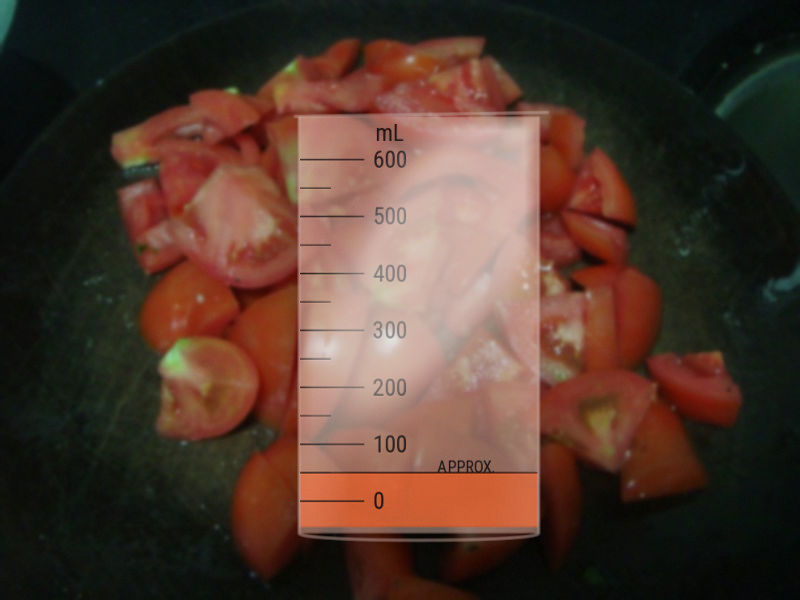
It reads value=50 unit=mL
